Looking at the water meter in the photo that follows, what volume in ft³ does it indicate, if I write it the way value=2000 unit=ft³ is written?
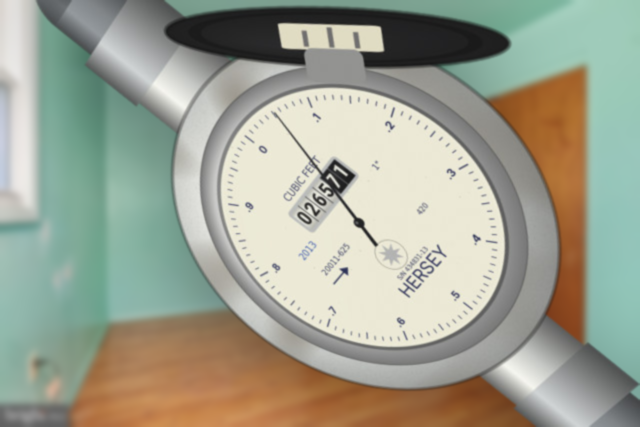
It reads value=26571.05 unit=ft³
